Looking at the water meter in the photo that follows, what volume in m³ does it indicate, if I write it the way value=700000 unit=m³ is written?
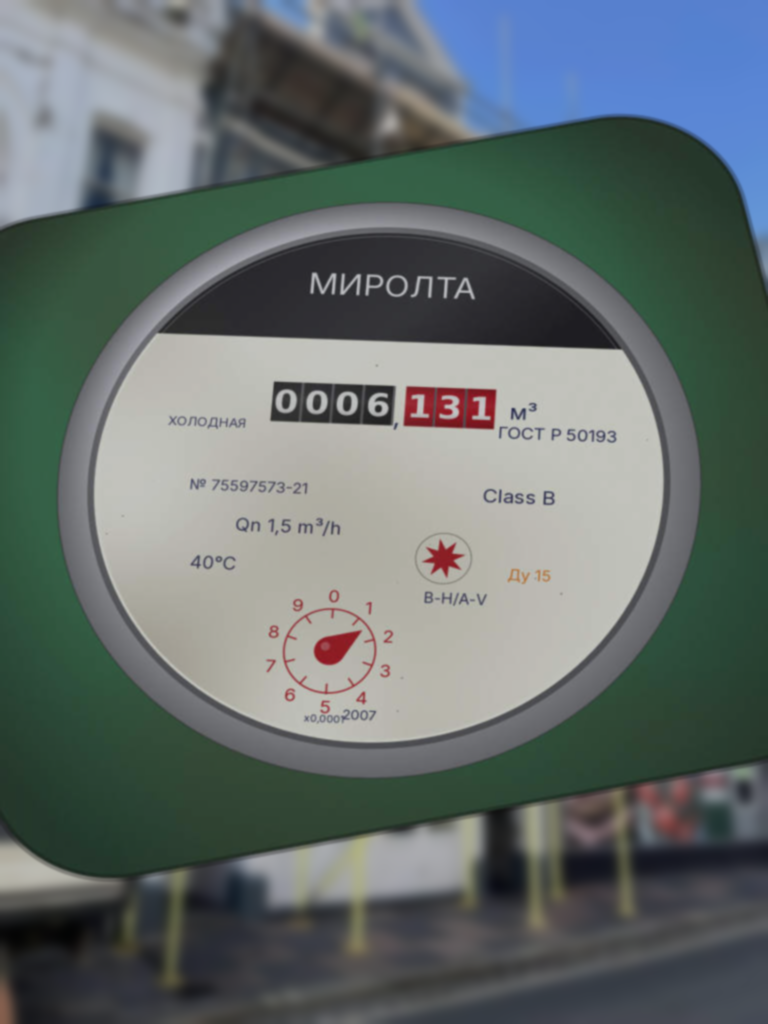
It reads value=6.1311 unit=m³
